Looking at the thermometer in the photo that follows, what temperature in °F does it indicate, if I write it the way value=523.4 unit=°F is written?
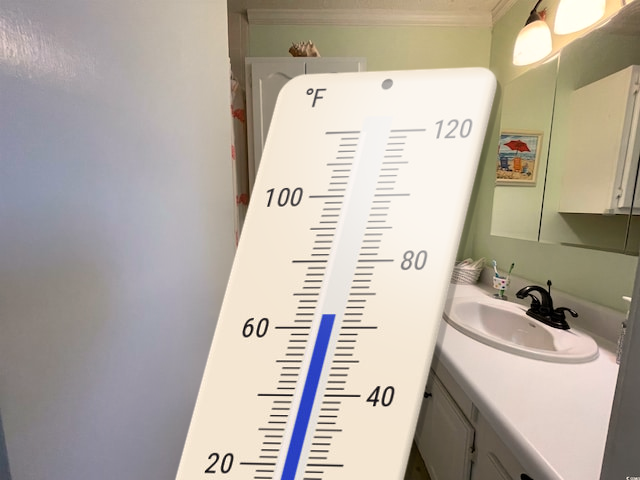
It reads value=64 unit=°F
